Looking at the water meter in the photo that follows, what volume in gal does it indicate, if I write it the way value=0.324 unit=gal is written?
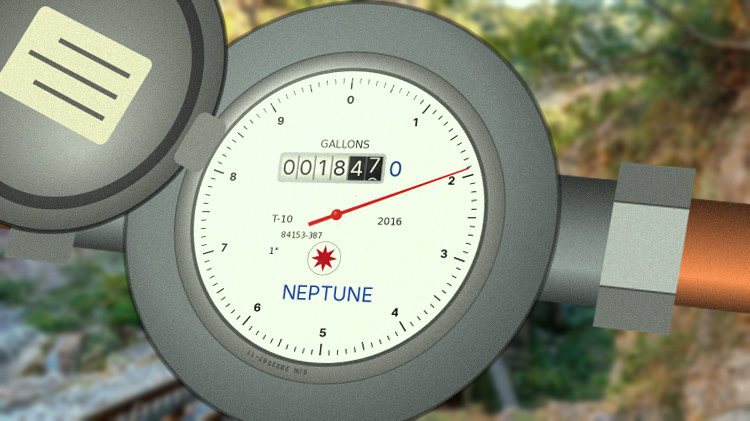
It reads value=18471.9 unit=gal
